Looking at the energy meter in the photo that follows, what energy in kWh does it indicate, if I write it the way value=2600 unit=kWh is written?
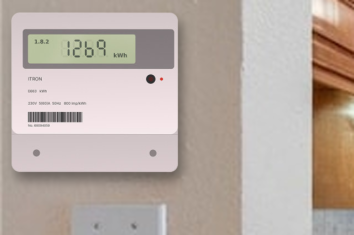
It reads value=1269 unit=kWh
